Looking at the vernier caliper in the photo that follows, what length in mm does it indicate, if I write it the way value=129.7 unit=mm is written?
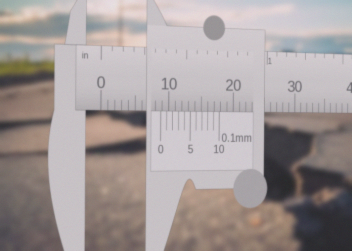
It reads value=8.8 unit=mm
